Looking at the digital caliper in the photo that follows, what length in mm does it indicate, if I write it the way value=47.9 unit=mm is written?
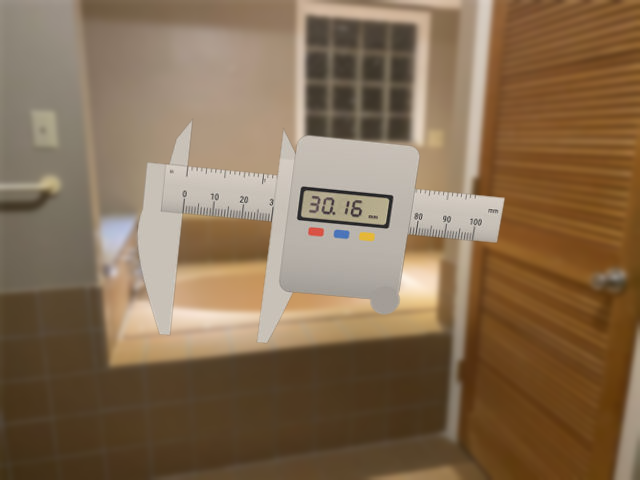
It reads value=30.16 unit=mm
